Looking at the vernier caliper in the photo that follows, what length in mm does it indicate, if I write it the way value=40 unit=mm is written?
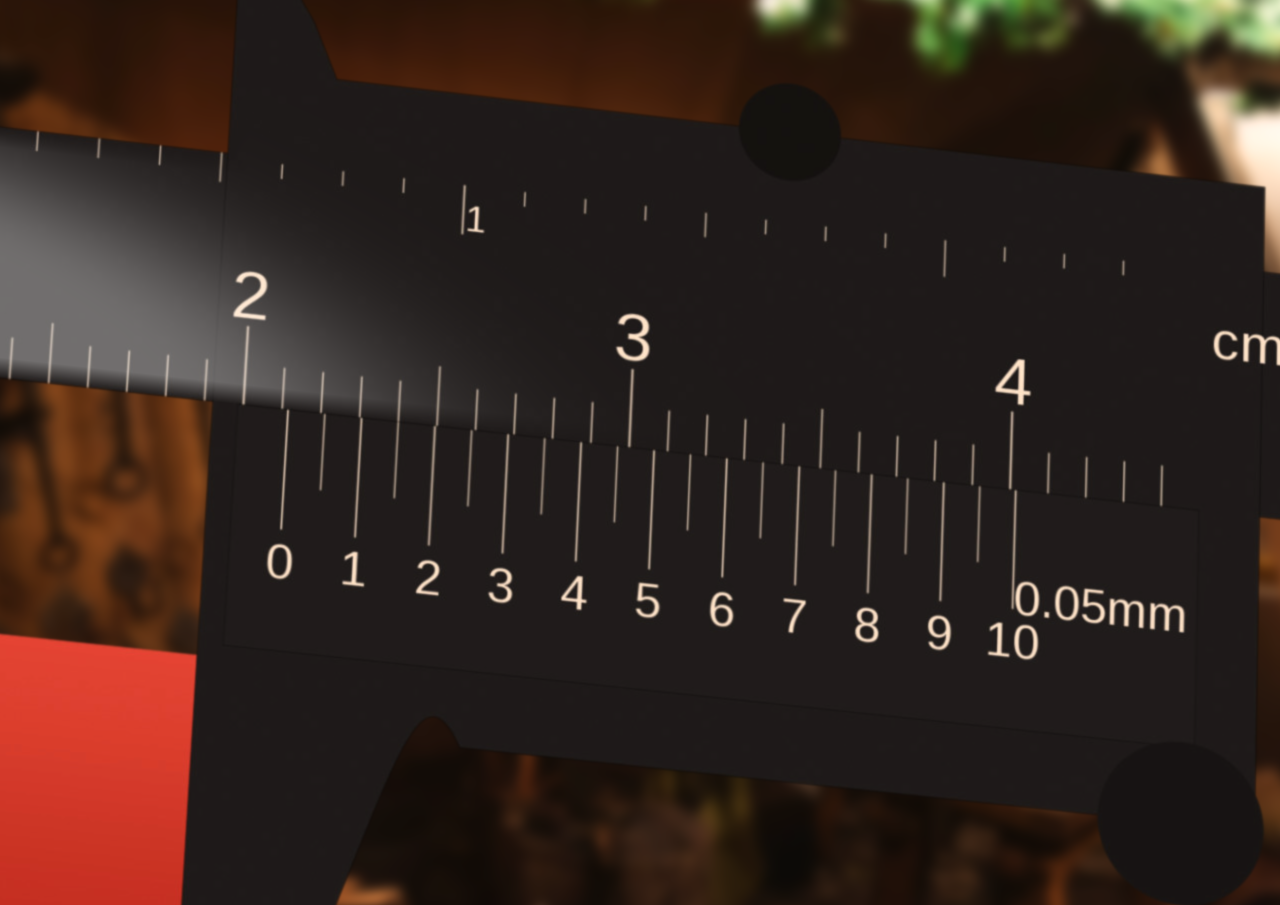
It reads value=21.15 unit=mm
